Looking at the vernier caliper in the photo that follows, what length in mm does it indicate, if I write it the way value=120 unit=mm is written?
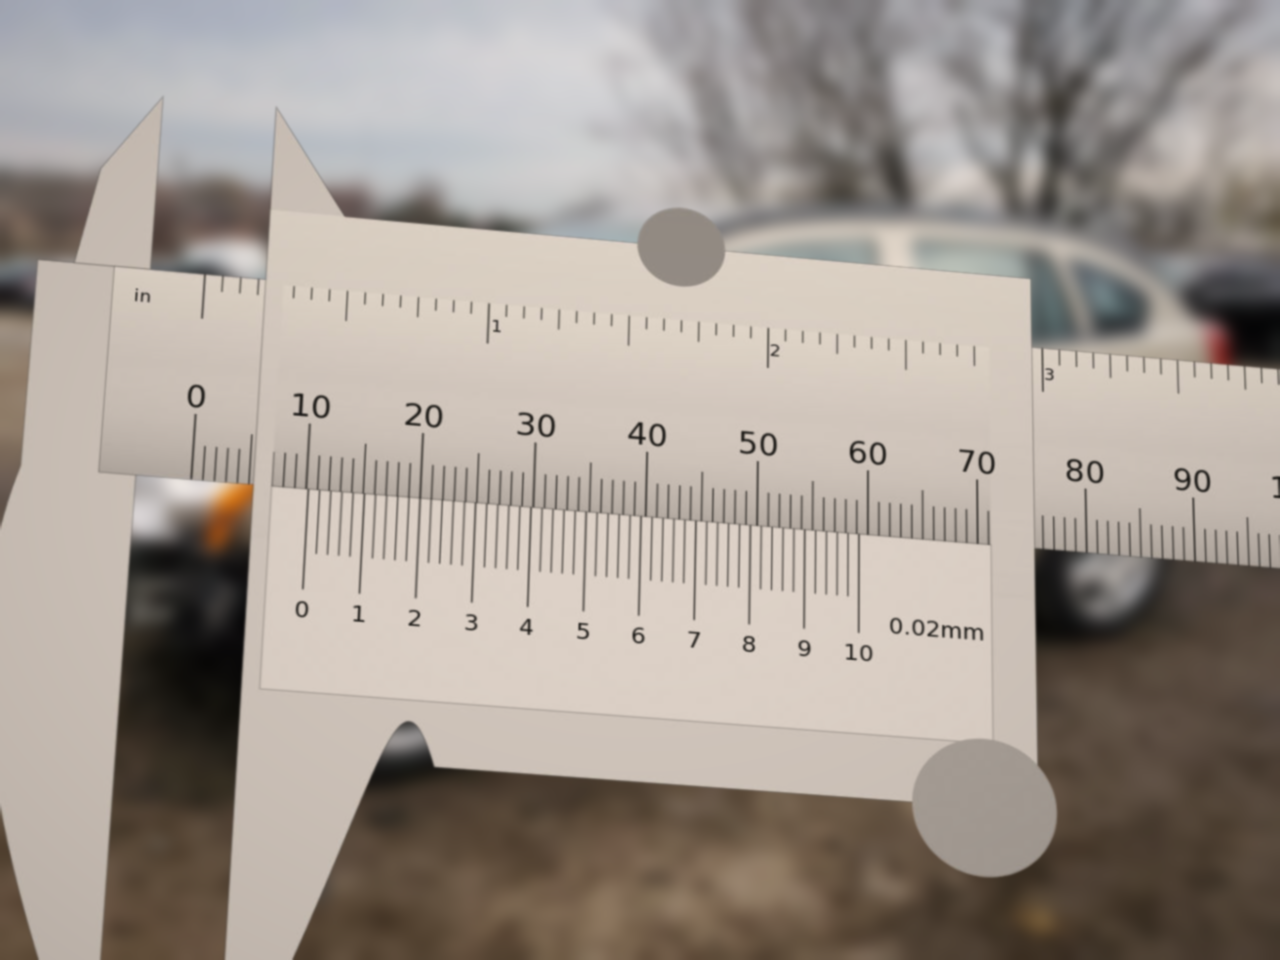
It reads value=10.2 unit=mm
